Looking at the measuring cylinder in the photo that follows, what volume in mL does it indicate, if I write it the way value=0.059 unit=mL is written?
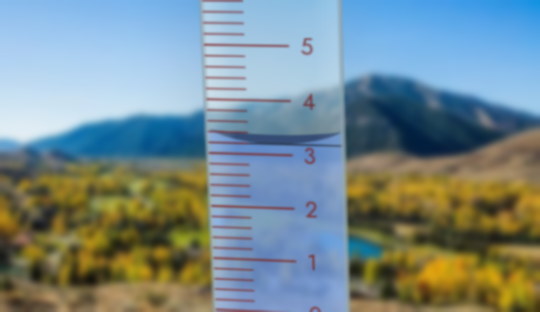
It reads value=3.2 unit=mL
